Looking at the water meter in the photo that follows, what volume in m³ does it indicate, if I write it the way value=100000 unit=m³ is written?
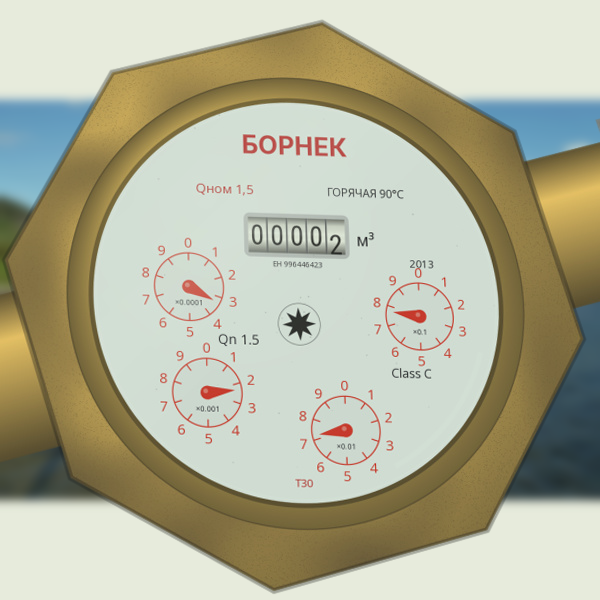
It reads value=1.7723 unit=m³
